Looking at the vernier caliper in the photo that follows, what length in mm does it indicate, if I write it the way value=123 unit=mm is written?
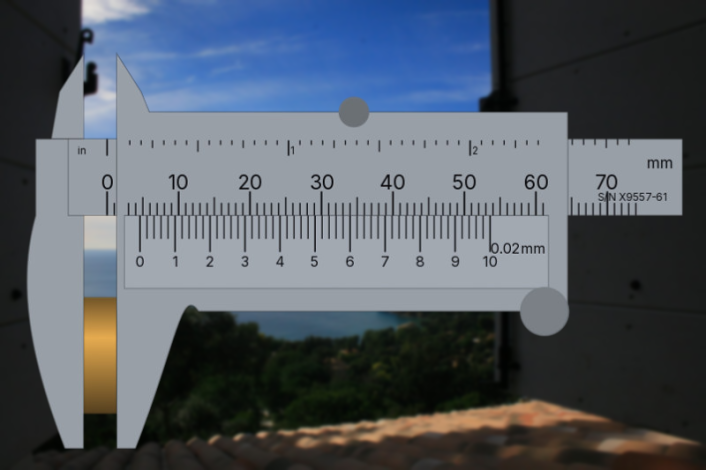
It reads value=4.6 unit=mm
